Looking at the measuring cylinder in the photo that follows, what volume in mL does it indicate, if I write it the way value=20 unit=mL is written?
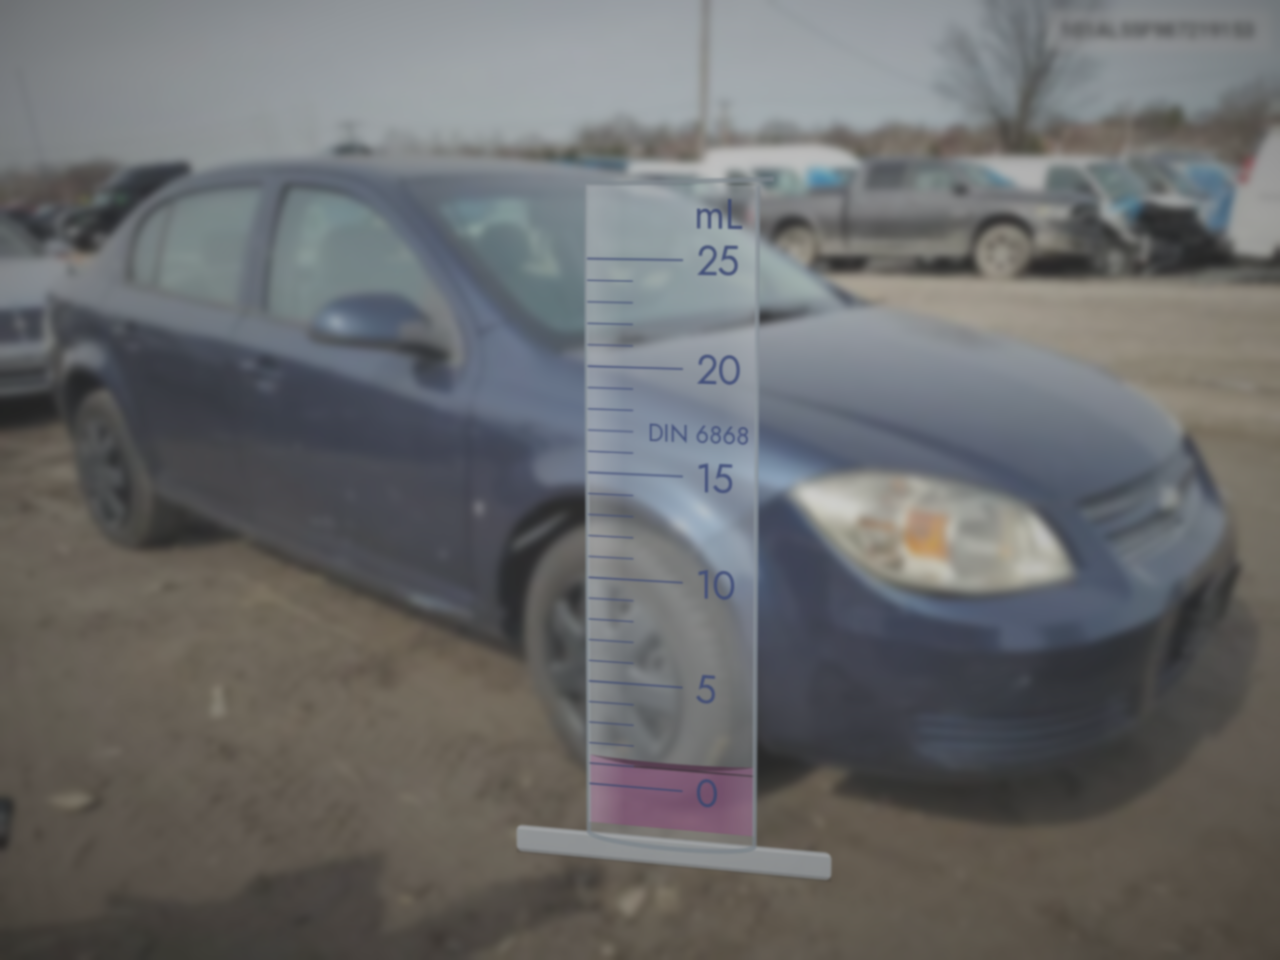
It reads value=1 unit=mL
